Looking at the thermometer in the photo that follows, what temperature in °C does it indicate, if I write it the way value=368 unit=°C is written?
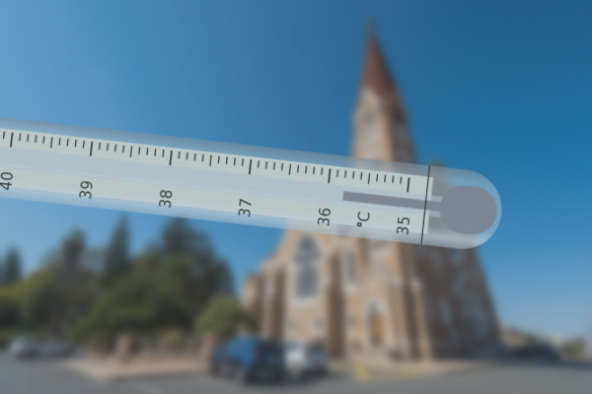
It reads value=35.8 unit=°C
